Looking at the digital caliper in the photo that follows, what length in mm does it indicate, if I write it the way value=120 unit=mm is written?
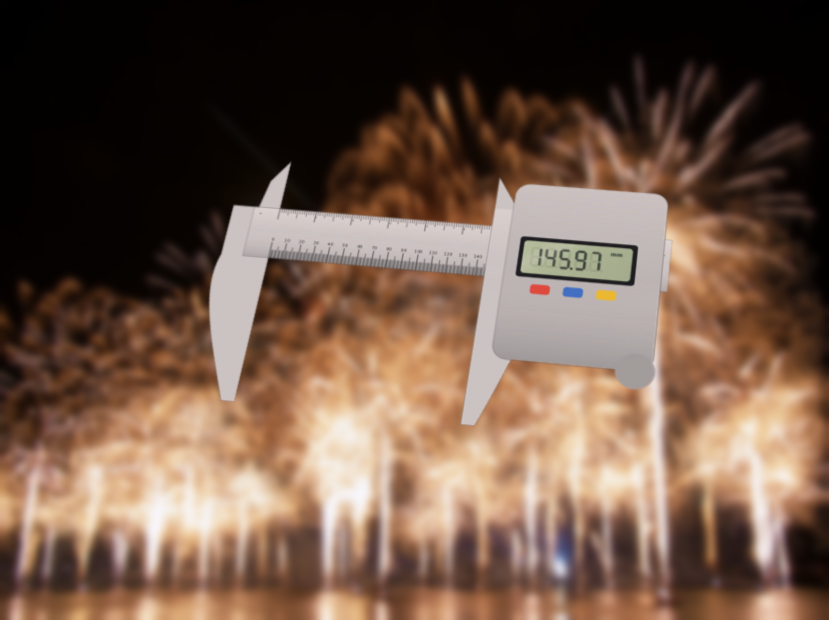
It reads value=145.97 unit=mm
